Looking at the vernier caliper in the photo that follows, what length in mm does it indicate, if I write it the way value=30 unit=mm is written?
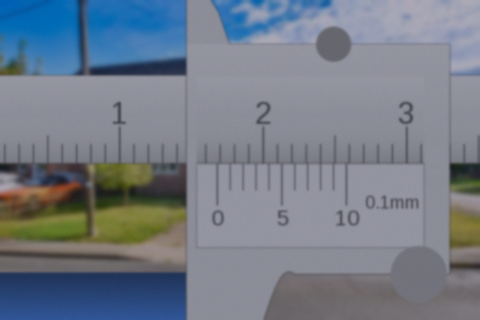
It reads value=16.8 unit=mm
